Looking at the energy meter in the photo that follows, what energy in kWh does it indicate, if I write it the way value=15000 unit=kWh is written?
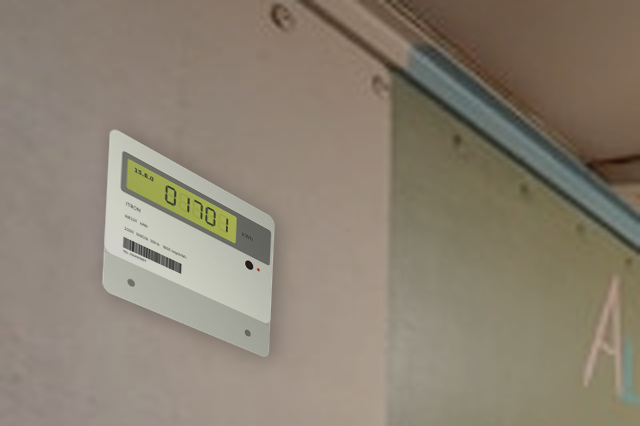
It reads value=1701 unit=kWh
